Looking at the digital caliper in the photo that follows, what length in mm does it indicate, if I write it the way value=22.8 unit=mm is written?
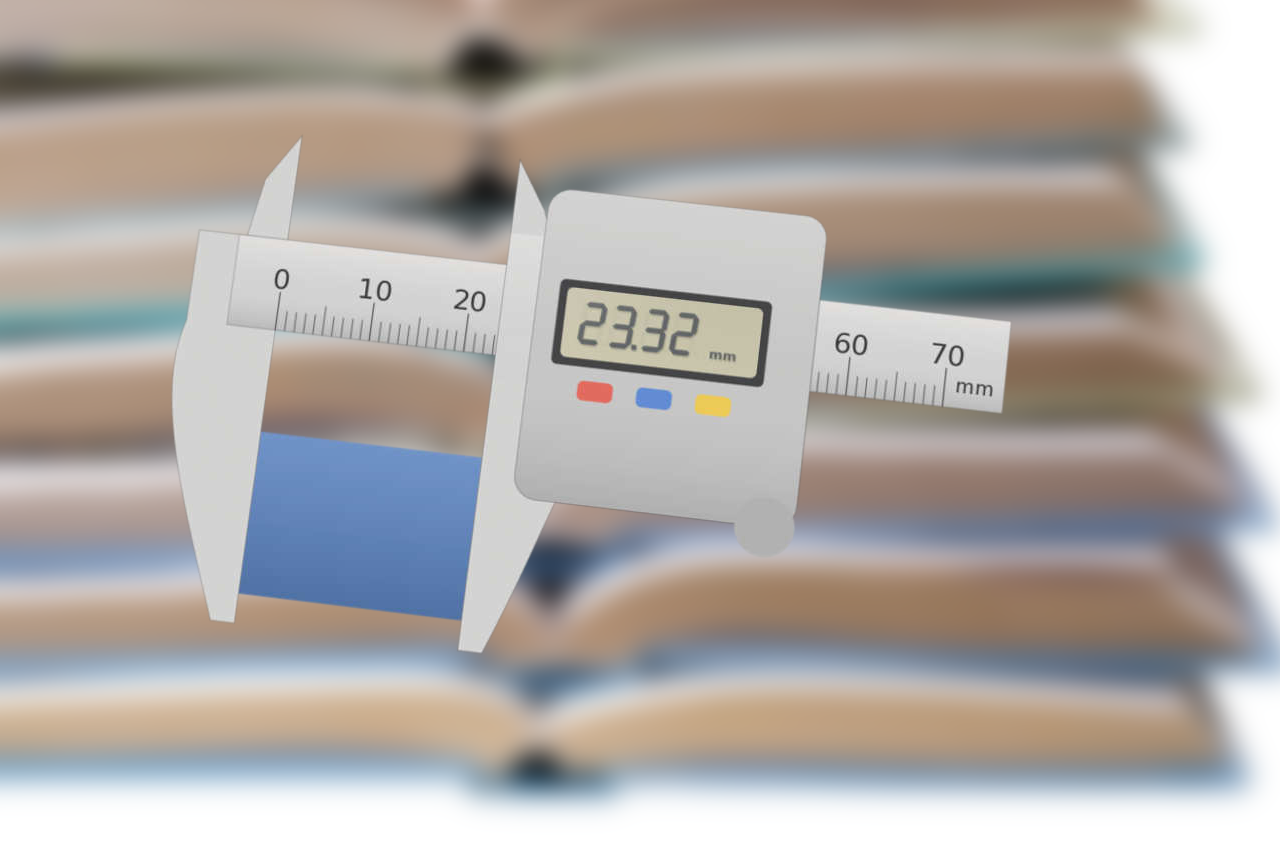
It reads value=23.32 unit=mm
